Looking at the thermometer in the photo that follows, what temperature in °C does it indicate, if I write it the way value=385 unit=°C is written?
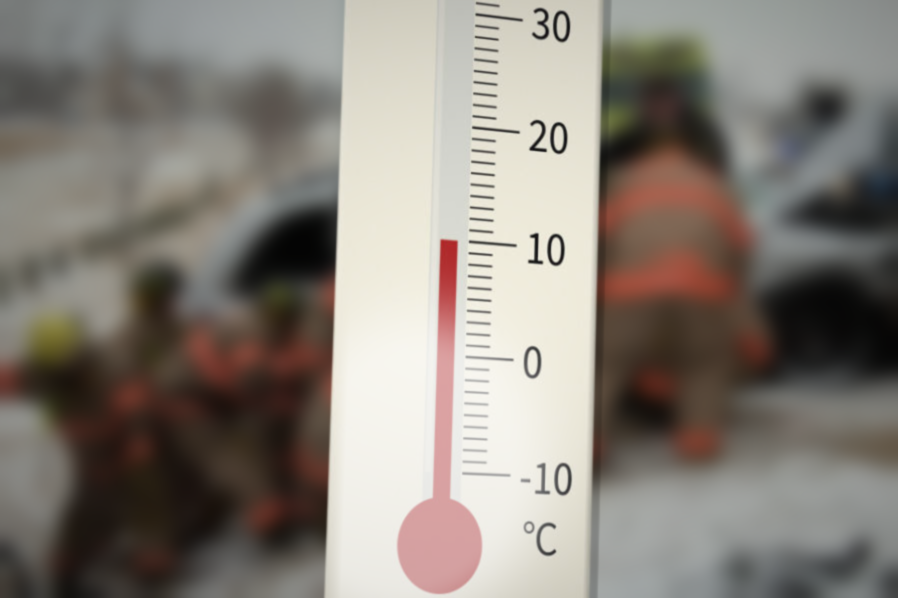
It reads value=10 unit=°C
